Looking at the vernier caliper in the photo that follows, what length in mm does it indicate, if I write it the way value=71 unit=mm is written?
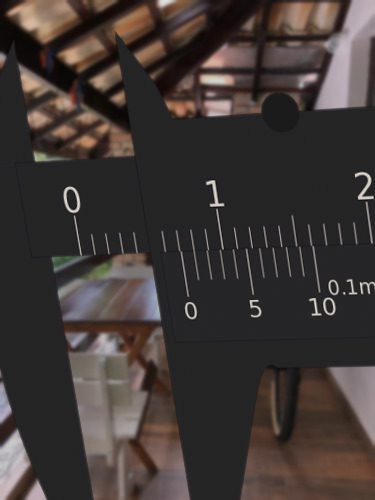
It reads value=7.1 unit=mm
